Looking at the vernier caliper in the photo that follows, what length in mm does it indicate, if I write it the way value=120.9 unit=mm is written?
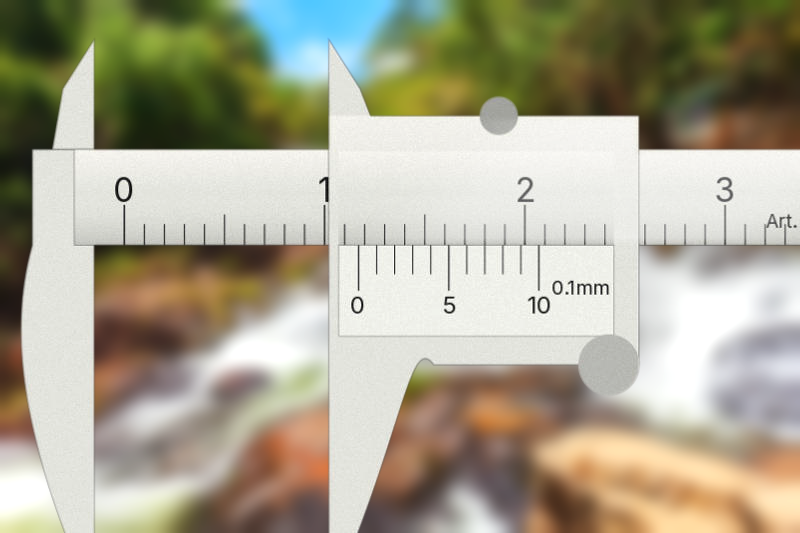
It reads value=11.7 unit=mm
